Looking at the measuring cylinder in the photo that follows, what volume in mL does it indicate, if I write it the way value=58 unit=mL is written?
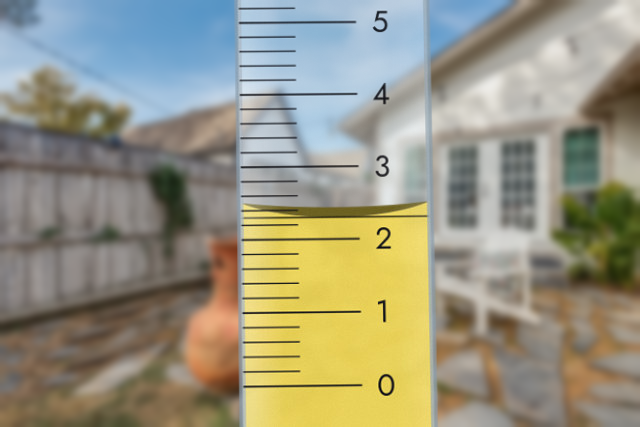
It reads value=2.3 unit=mL
